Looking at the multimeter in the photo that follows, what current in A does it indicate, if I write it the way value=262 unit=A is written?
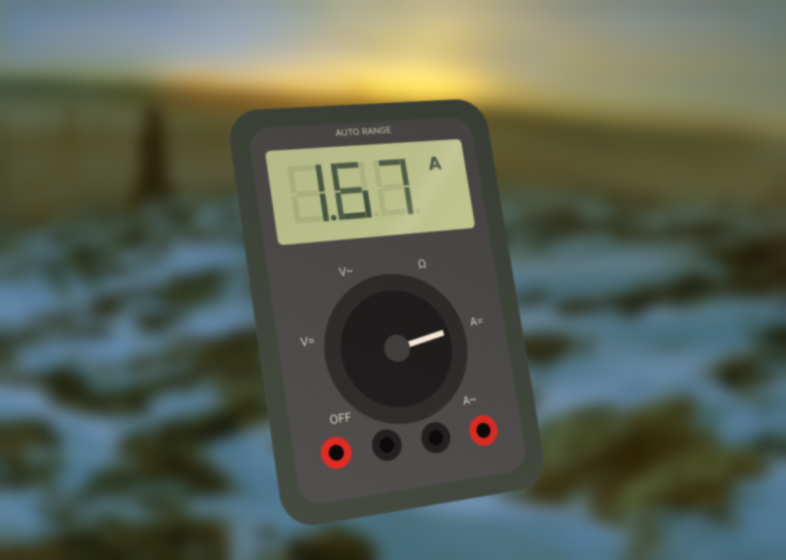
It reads value=1.67 unit=A
